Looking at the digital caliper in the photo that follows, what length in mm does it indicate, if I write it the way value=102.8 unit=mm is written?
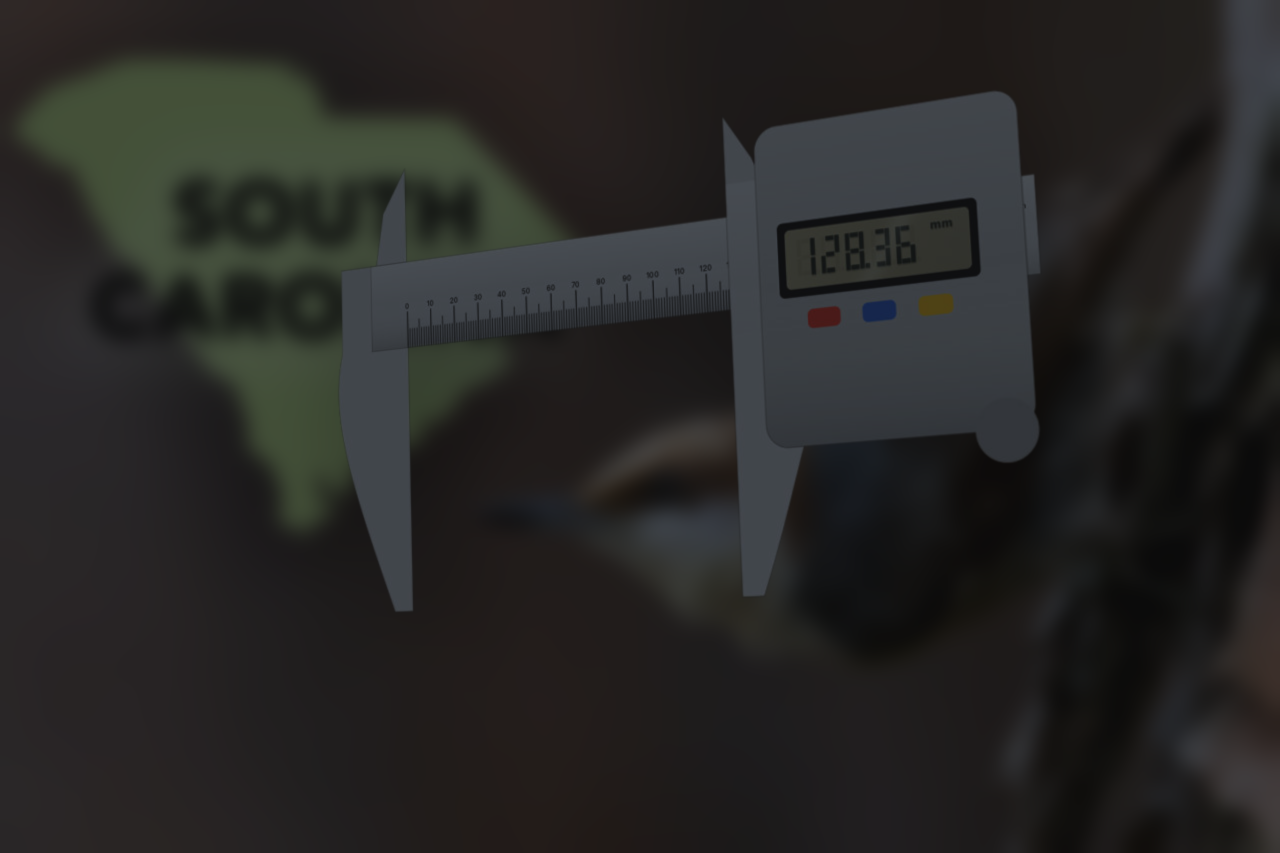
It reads value=128.36 unit=mm
